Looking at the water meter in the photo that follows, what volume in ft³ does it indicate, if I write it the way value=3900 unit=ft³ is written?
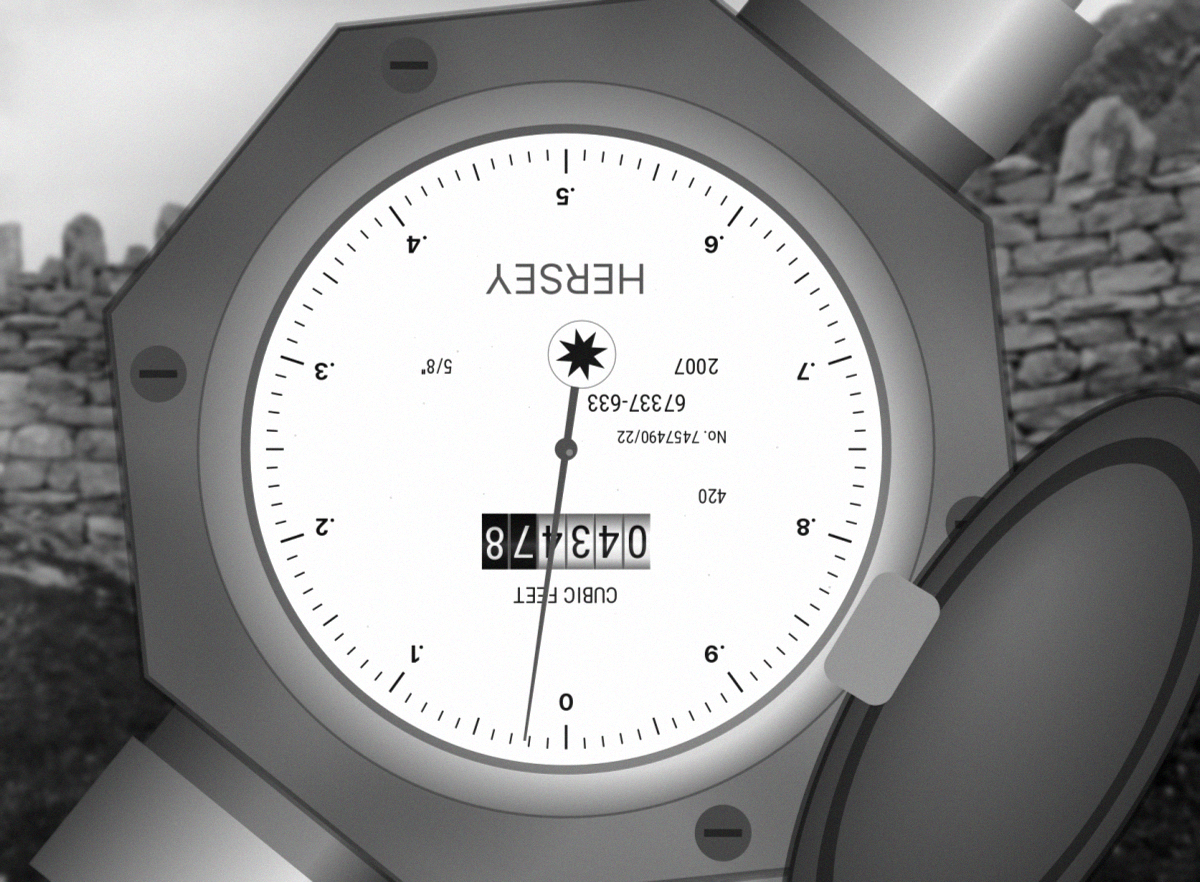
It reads value=43478.02 unit=ft³
